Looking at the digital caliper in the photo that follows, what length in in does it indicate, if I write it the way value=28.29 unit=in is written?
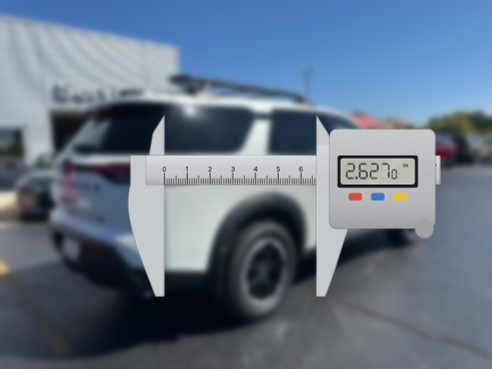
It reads value=2.6270 unit=in
